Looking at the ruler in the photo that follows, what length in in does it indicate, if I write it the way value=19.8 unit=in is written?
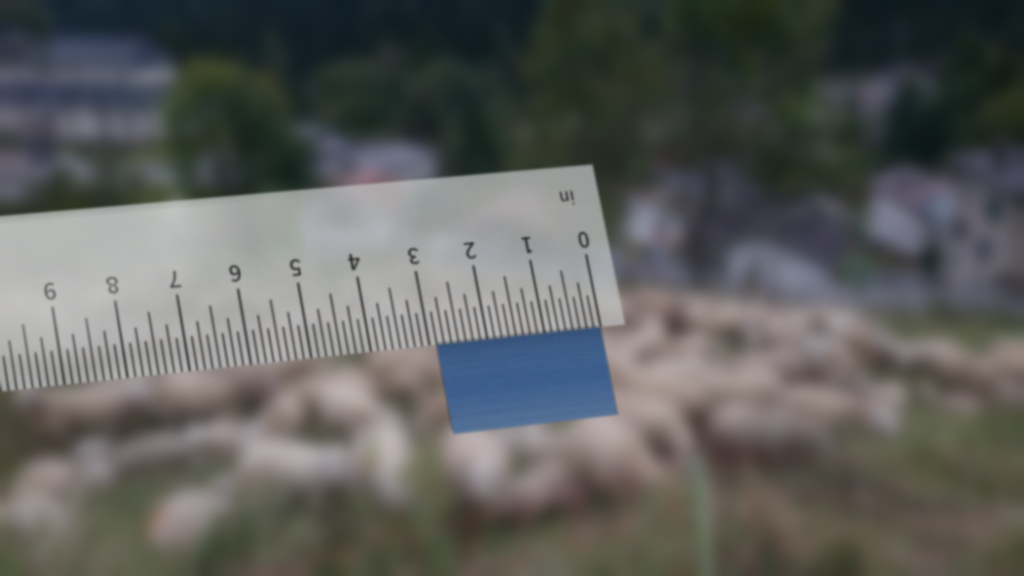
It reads value=2.875 unit=in
